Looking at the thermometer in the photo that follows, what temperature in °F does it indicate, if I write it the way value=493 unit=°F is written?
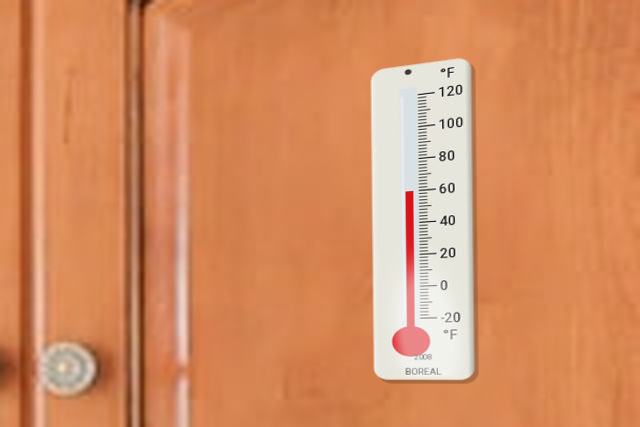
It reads value=60 unit=°F
